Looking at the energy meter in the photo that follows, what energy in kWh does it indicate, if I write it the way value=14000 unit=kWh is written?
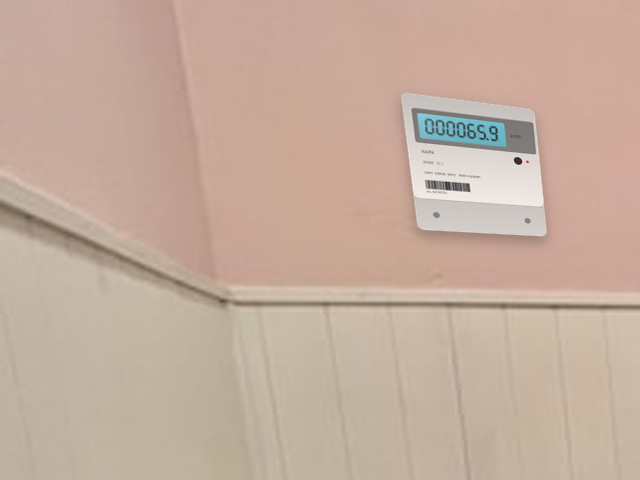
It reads value=65.9 unit=kWh
